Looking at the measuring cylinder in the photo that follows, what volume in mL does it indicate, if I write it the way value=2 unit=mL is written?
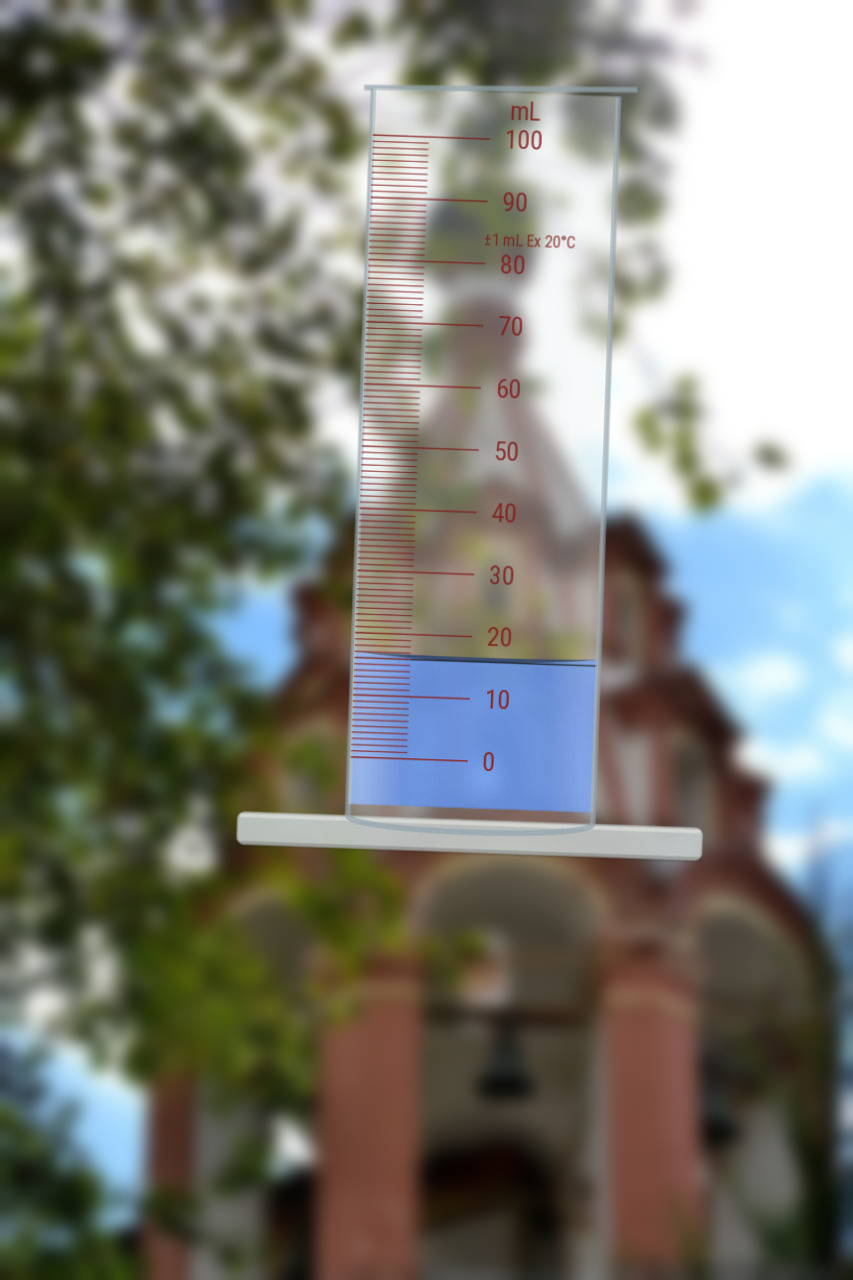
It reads value=16 unit=mL
